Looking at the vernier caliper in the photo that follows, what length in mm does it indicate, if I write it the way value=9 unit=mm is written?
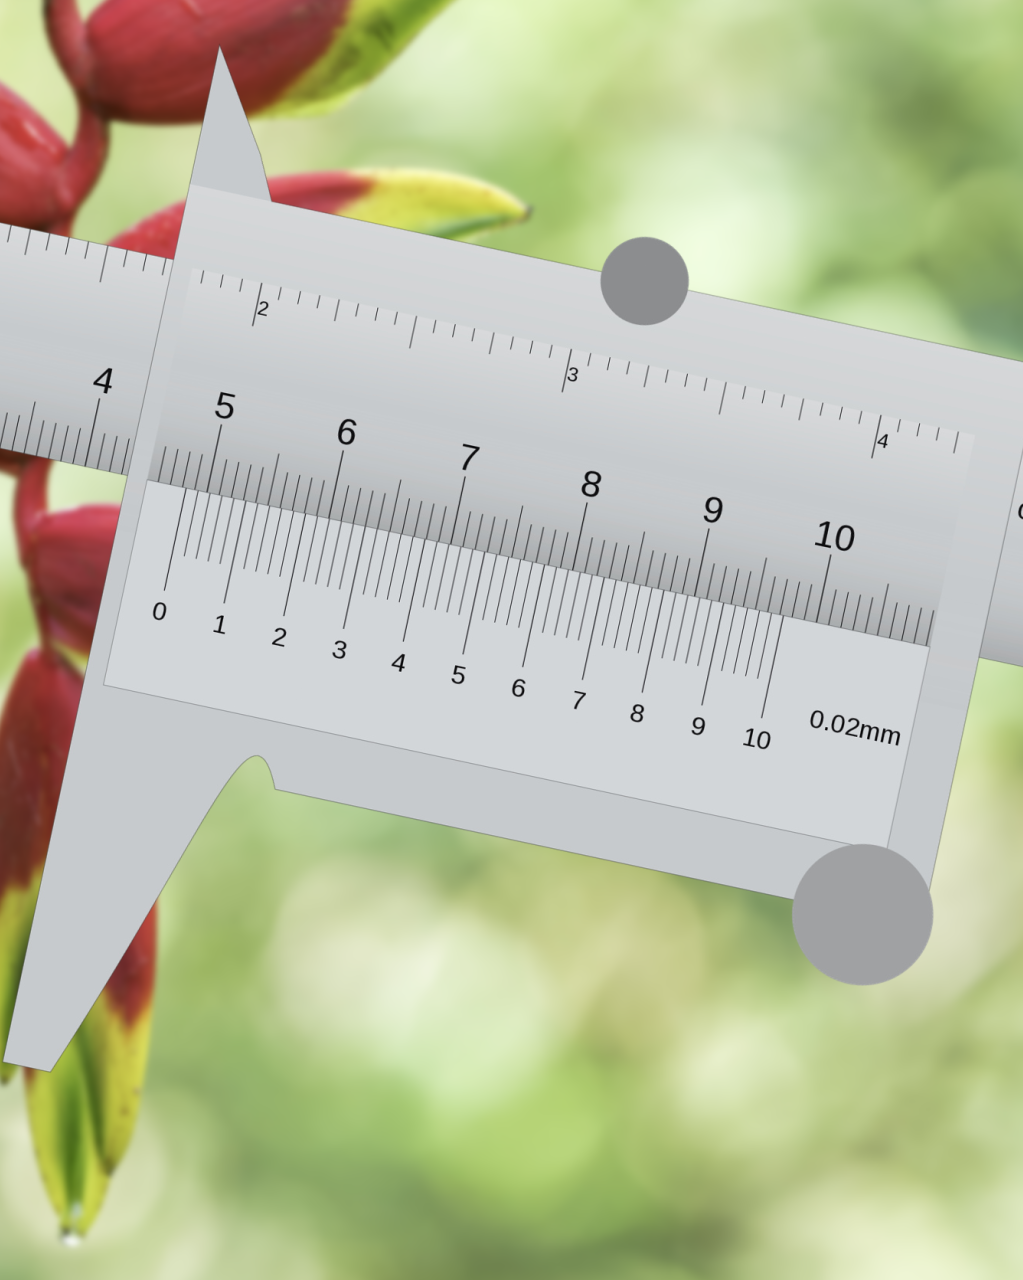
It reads value=48.3 unit=mm
